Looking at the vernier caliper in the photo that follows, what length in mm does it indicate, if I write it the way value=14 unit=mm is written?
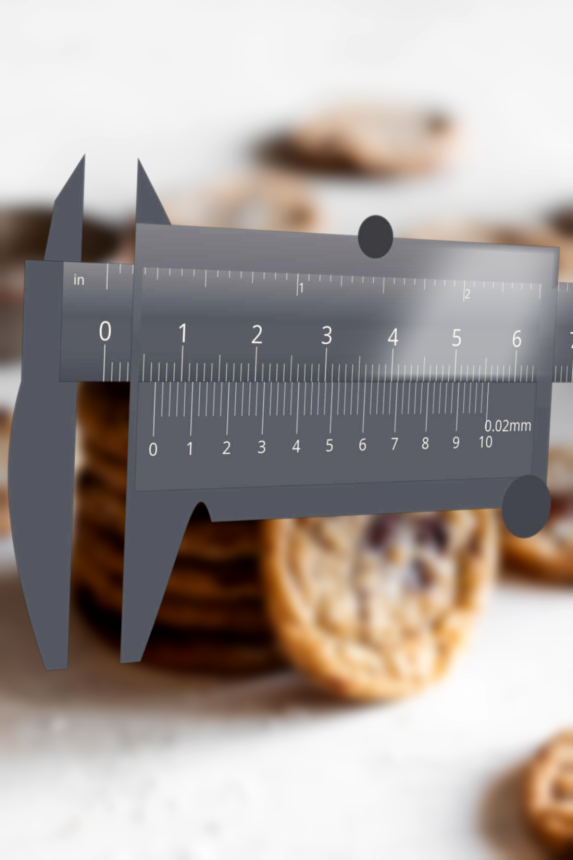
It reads value=6.6 unit=mm
